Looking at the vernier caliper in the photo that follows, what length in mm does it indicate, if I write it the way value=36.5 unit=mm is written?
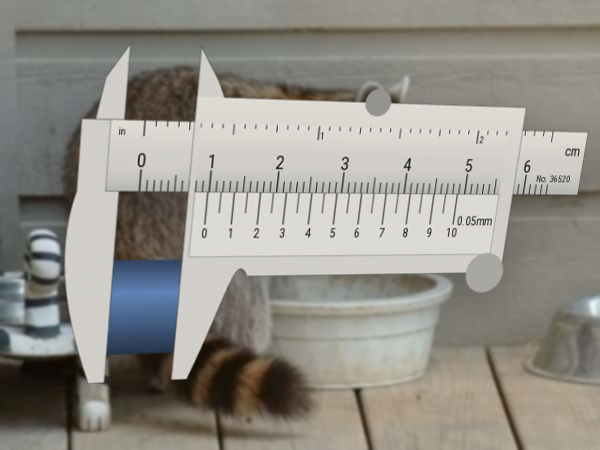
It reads value=9.8 unit=mm
